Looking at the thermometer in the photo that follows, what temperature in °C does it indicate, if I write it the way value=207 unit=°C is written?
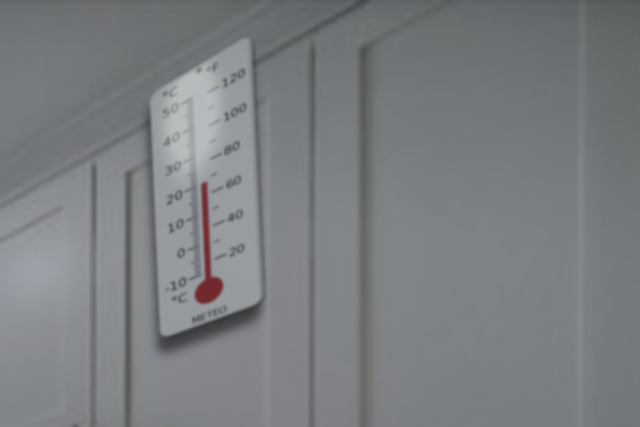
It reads value=20 unit=°C
